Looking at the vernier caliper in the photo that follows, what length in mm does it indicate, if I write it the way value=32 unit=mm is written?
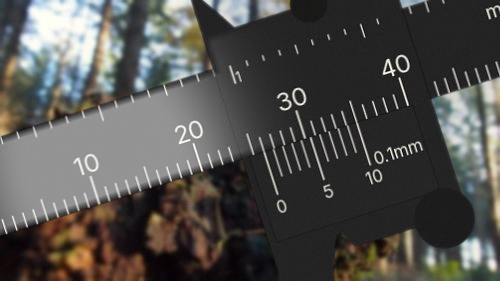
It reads value=26.0 unit=mm
